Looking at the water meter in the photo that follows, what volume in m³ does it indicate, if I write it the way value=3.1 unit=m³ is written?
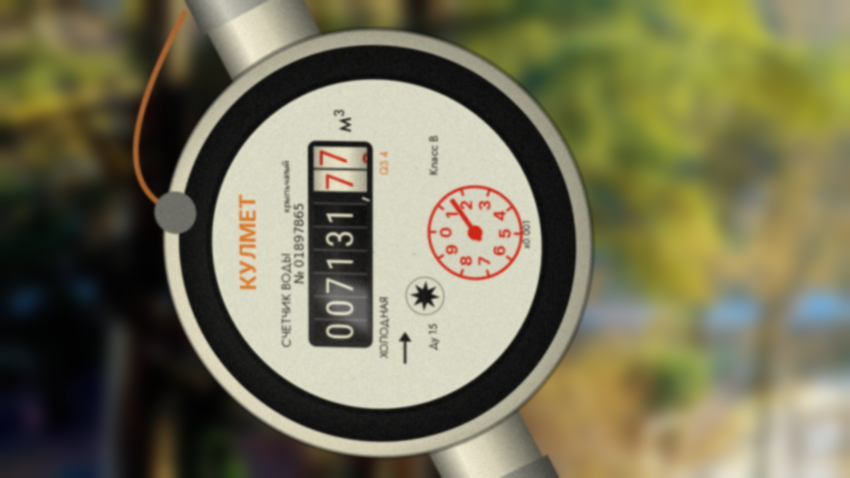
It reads value=7131.771 unit=m³
